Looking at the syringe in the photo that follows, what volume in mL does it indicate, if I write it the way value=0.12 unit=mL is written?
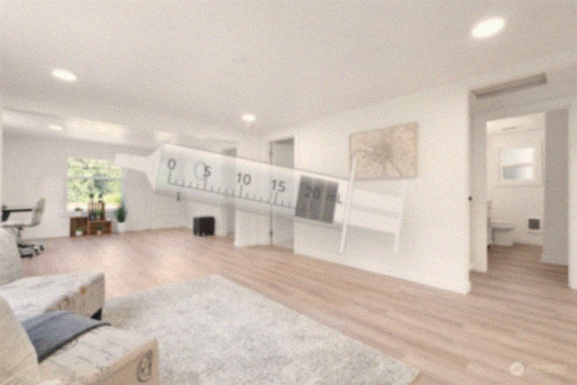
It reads value=18 unit=mL
